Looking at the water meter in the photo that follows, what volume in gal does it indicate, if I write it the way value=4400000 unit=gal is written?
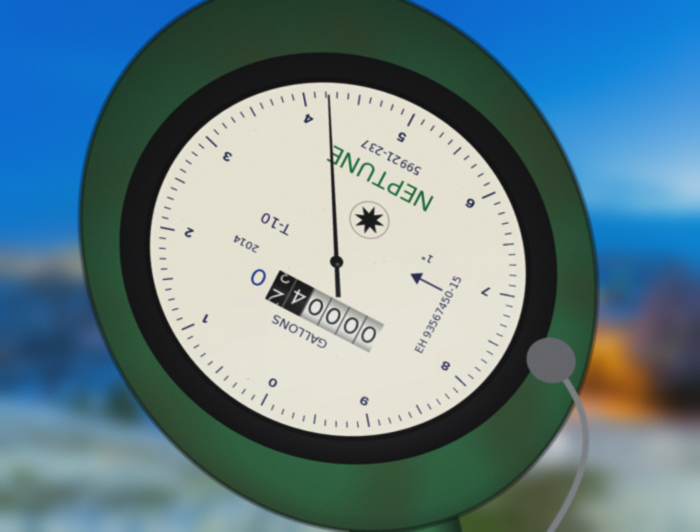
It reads value=424.2 unit=gal
